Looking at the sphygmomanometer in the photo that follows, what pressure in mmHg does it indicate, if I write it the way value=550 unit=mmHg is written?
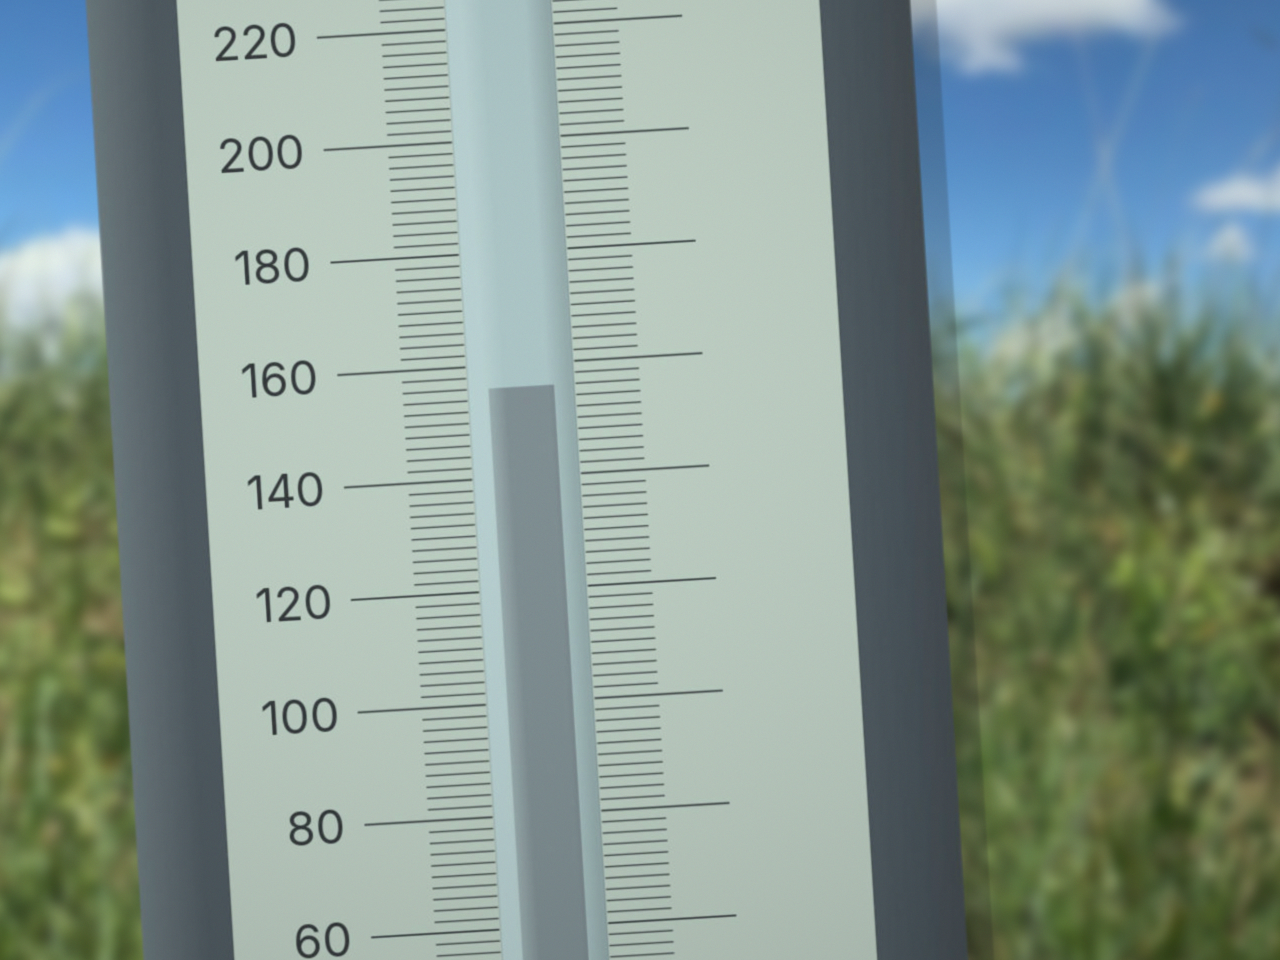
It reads value=156 unit=mmHg
